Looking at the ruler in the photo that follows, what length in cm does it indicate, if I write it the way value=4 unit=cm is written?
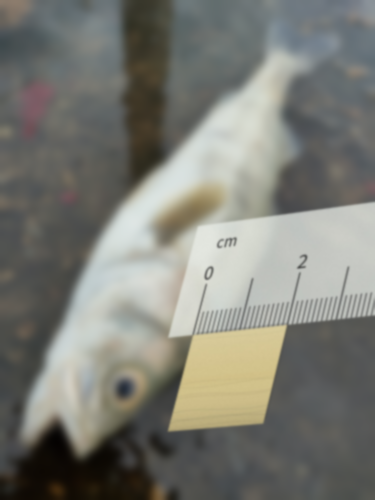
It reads value=2 unit=cm
